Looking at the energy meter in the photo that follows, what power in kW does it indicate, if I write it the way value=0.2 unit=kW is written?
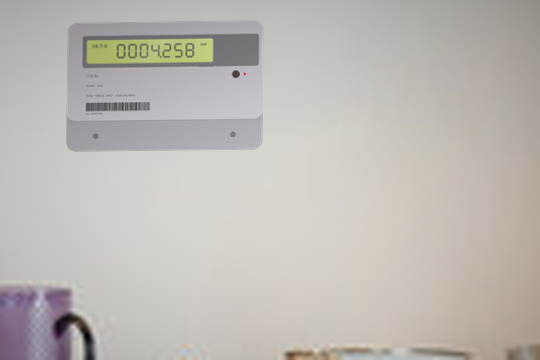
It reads value=4.258 unit=kW
